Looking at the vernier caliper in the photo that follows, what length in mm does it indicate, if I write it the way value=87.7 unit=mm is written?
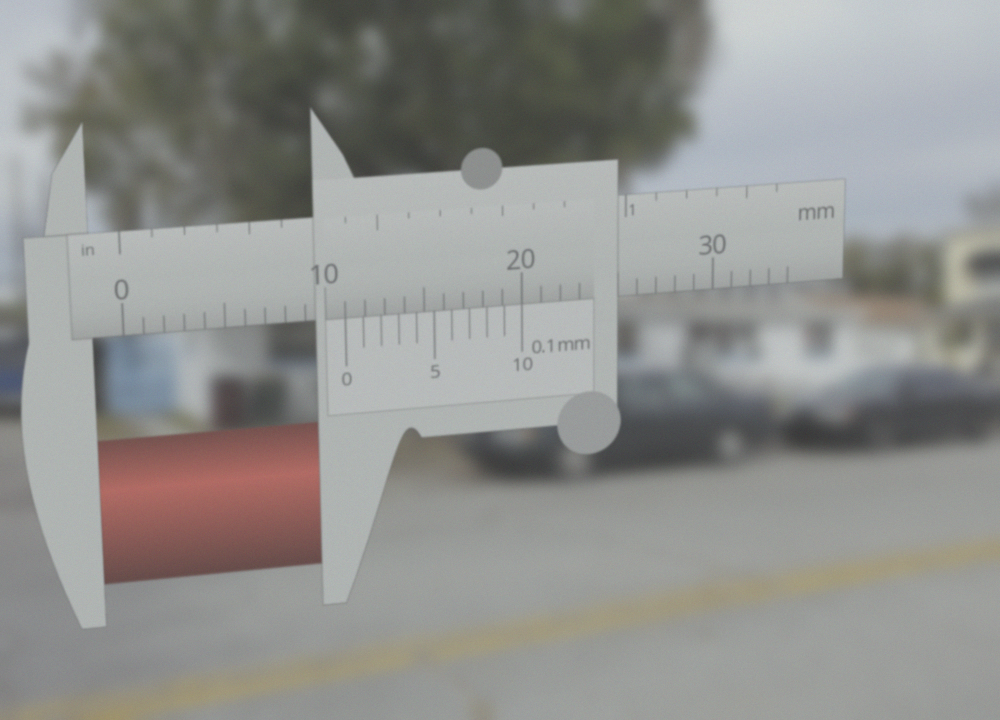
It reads value=11.0 unit=mm
